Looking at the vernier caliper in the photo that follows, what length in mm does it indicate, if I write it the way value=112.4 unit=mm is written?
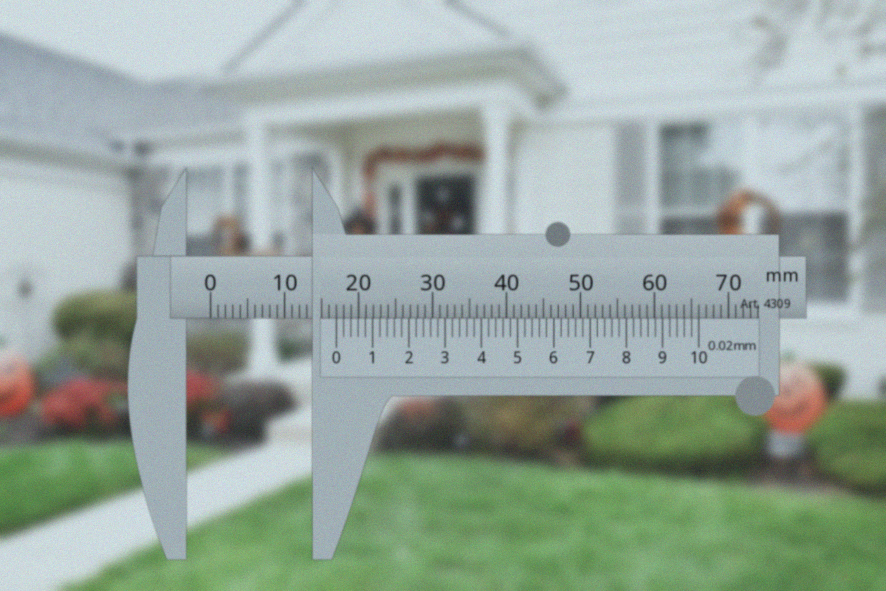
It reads value=17.0 unit=mm
